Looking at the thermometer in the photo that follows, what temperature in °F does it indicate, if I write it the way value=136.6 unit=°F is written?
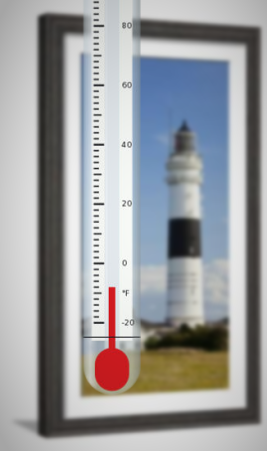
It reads value=-8 unit=°F
